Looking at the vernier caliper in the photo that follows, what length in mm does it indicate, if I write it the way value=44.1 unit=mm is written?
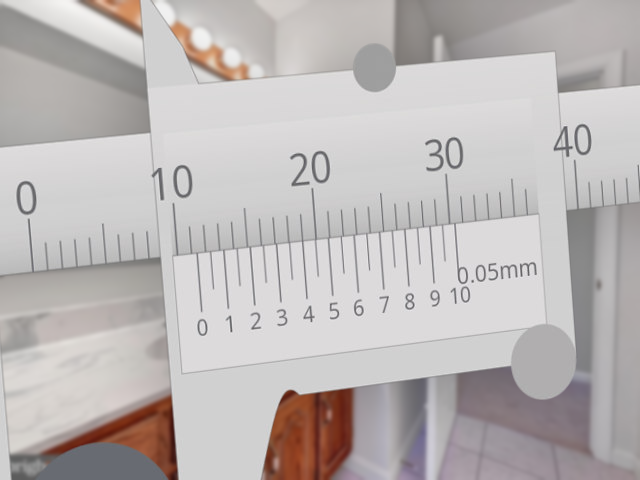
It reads value=11.4 unit=mm
